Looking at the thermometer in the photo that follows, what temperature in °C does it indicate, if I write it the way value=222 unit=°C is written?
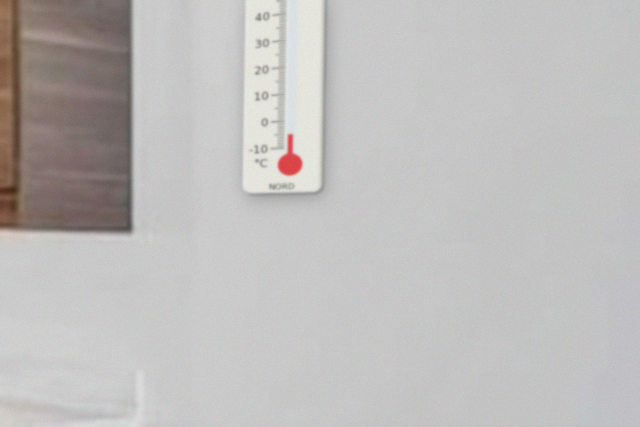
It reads value=-5 unit=°C
